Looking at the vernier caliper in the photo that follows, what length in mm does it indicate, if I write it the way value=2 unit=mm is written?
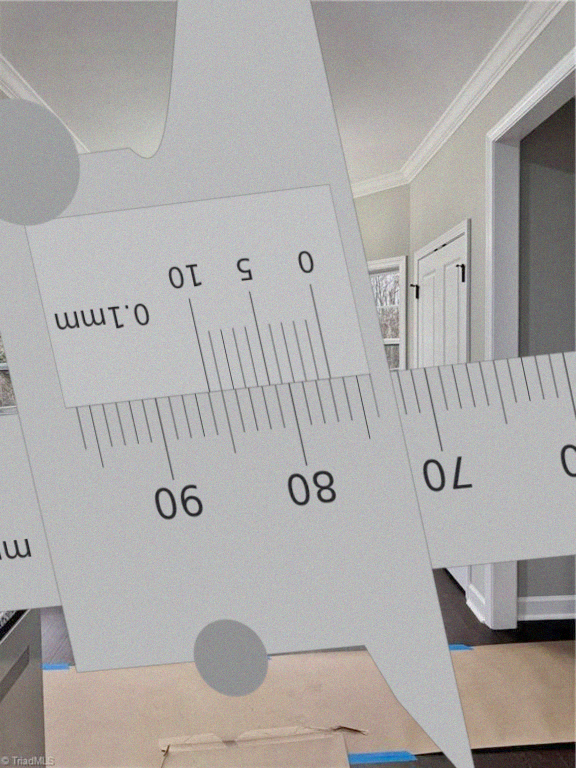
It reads value=76.9 unit=mm
